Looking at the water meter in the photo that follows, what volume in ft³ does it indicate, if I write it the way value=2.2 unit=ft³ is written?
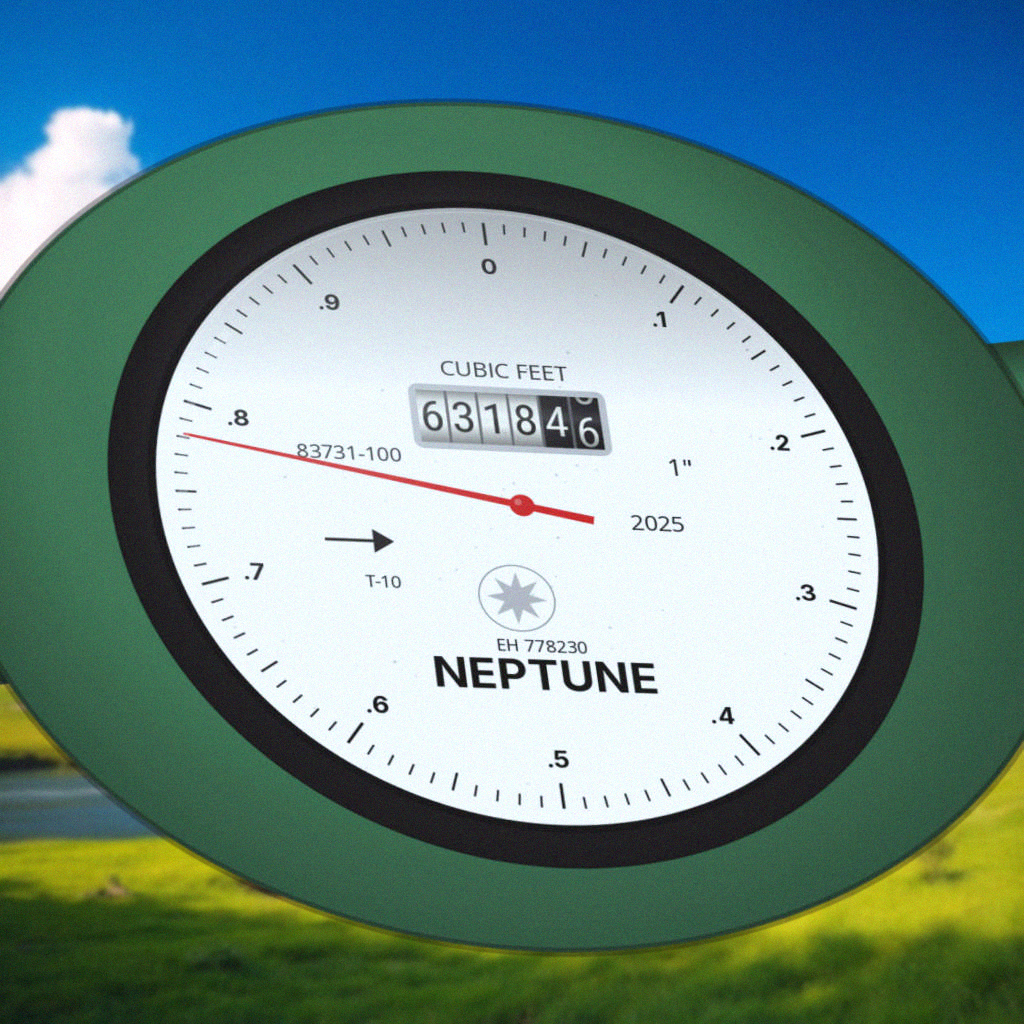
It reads value=631845.78 unit=ft³
